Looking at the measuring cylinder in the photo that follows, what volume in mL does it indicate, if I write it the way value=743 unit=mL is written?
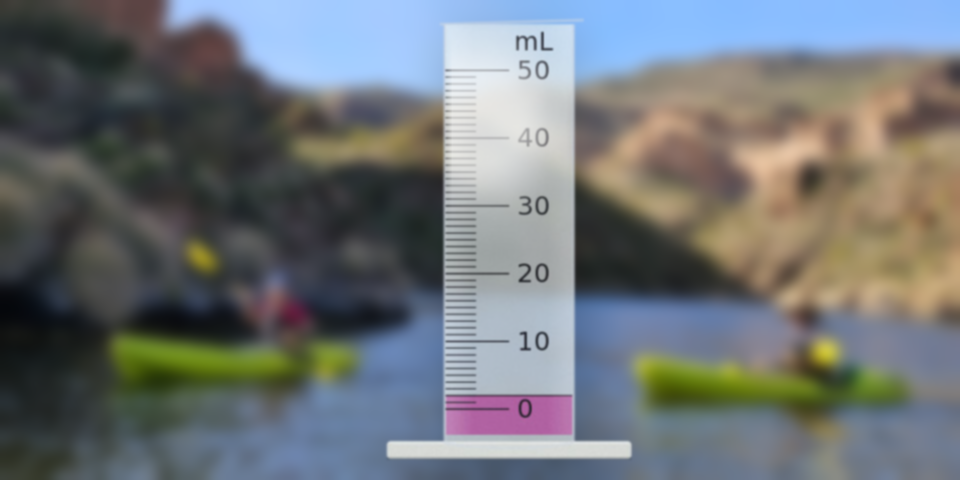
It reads value=2 unit=mL
